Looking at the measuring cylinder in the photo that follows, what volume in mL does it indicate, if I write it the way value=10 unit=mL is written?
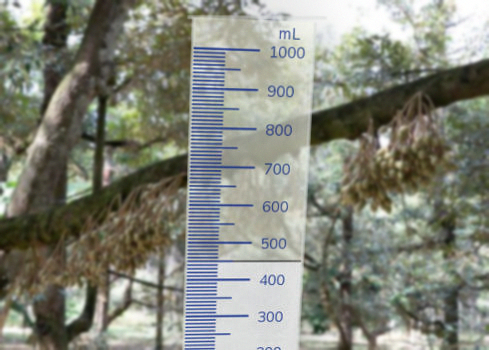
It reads value=450 unit=mL
